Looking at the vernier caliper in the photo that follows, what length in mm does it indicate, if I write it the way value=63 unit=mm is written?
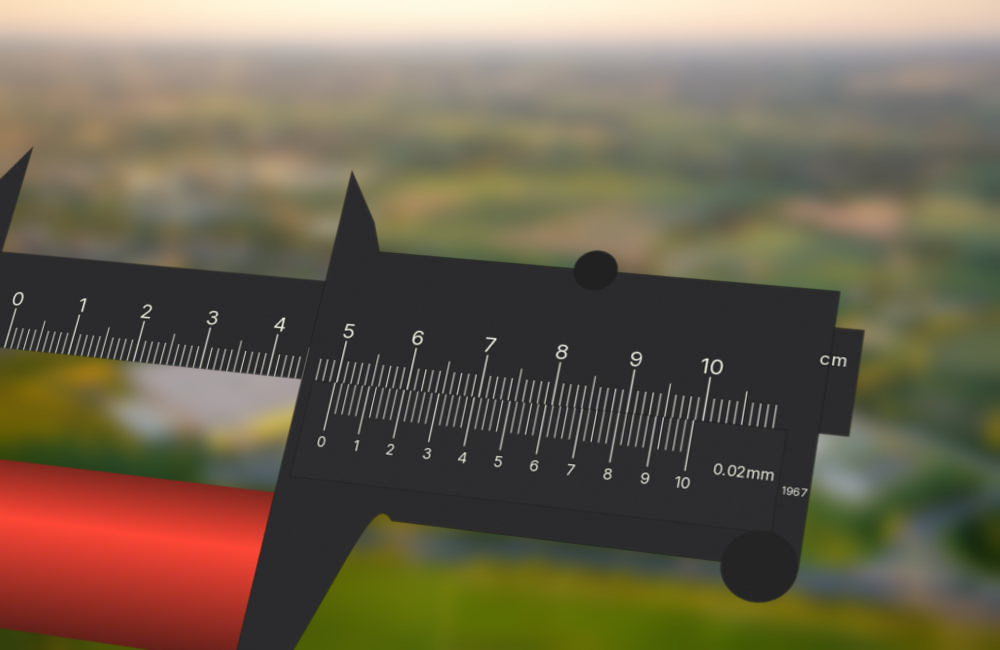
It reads value=49.8 unit=mm
